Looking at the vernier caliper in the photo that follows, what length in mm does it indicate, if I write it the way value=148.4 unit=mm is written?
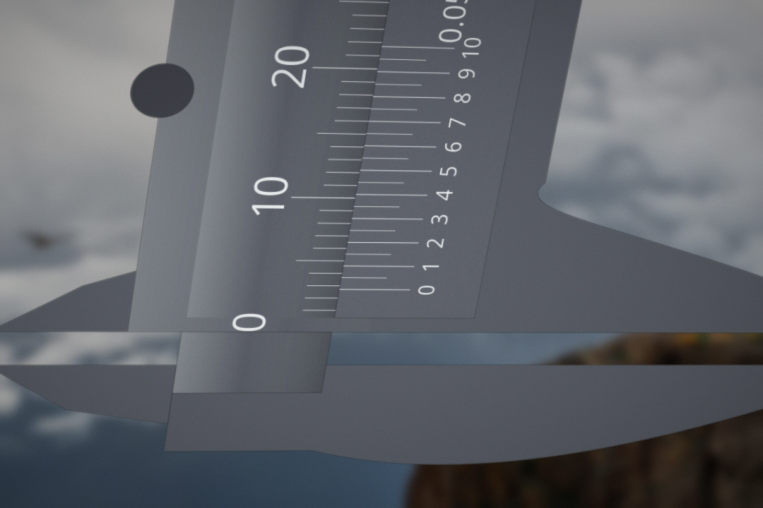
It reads value=2.7 unit=mm
